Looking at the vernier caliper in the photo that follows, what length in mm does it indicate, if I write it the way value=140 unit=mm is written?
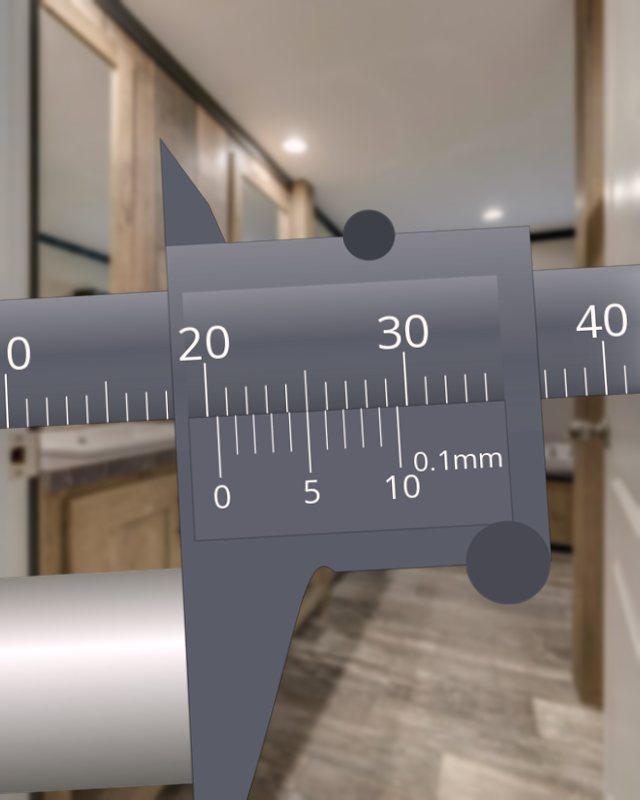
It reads value=20.5 unit=mm
